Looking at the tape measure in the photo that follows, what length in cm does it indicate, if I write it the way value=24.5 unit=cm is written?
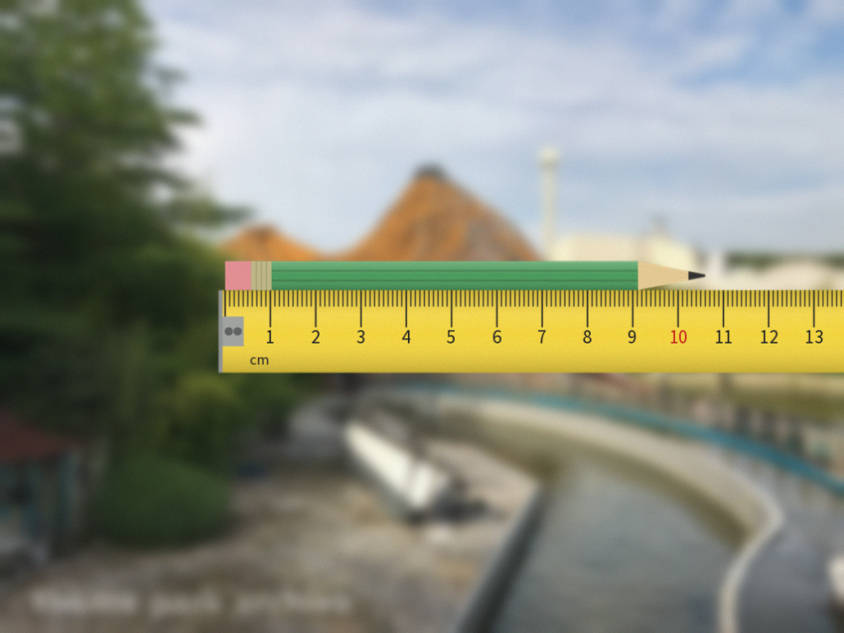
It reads value=10.6 unit=cm
